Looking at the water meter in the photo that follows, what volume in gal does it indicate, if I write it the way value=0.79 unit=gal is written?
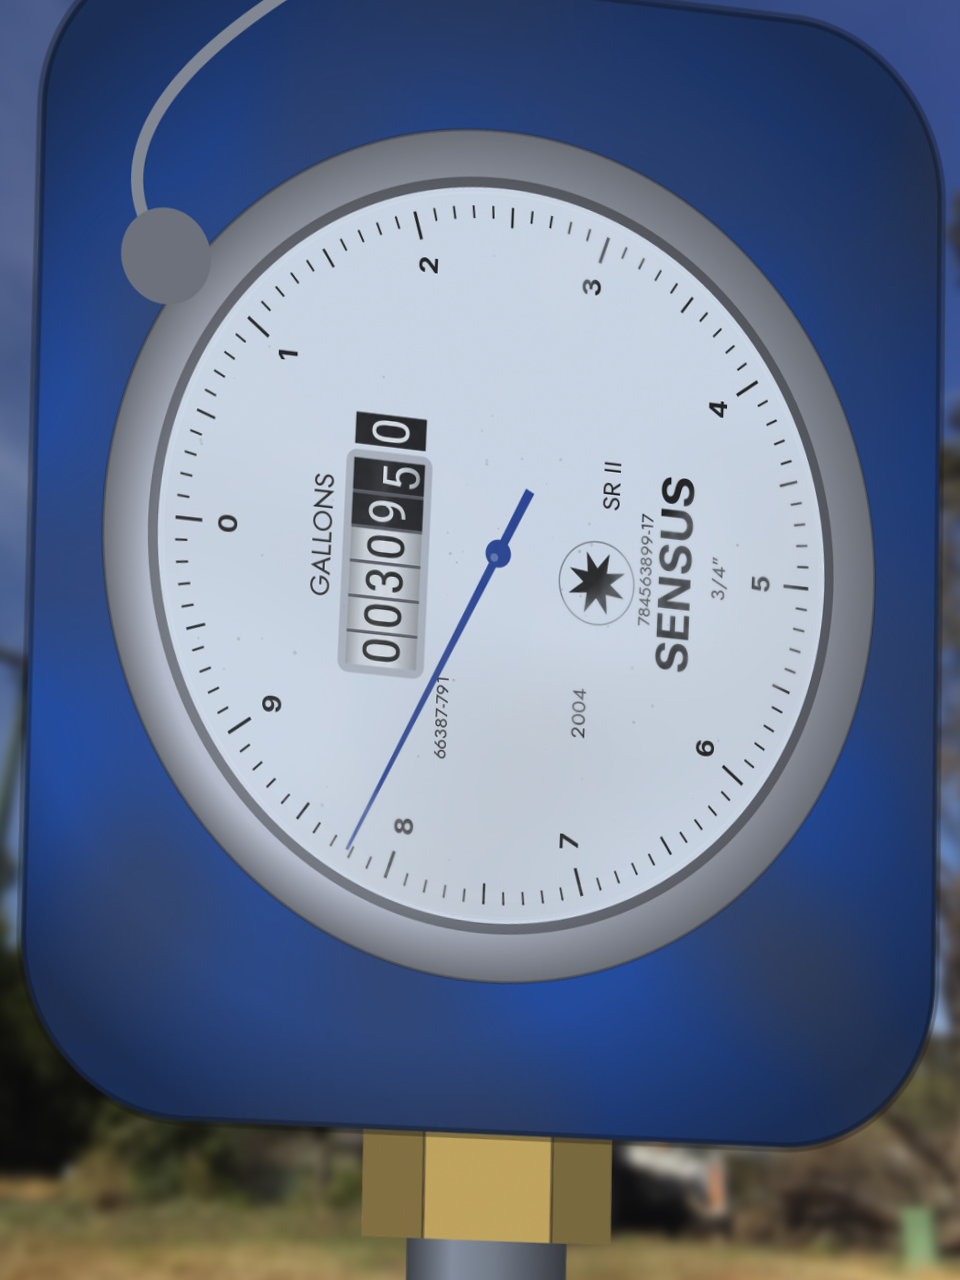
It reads value=30948.2 unit=gal
